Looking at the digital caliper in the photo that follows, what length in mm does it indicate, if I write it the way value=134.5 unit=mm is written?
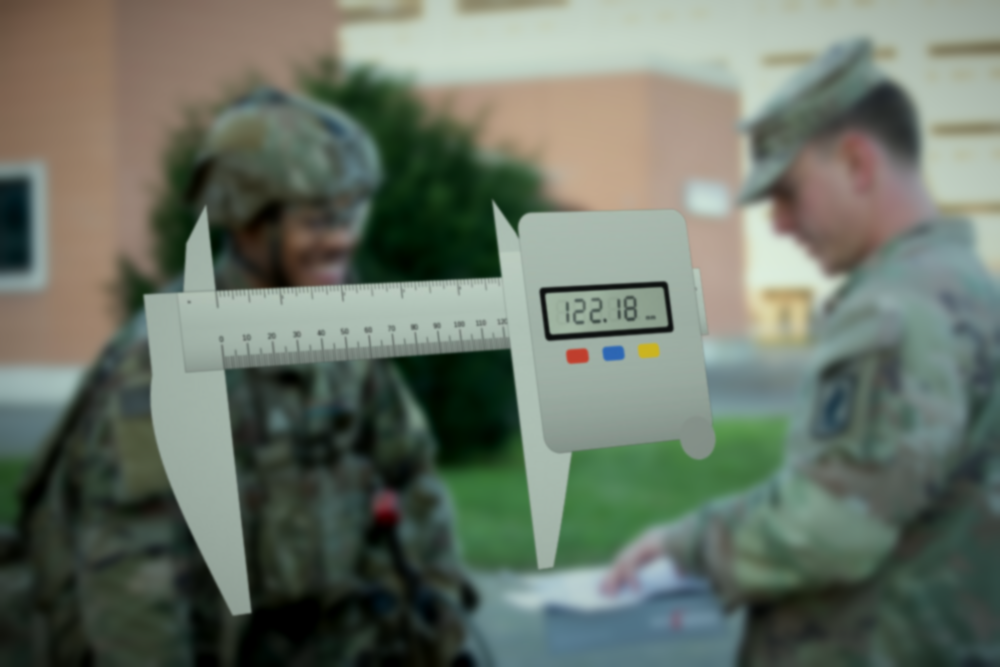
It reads value=122.18 unit=mm
